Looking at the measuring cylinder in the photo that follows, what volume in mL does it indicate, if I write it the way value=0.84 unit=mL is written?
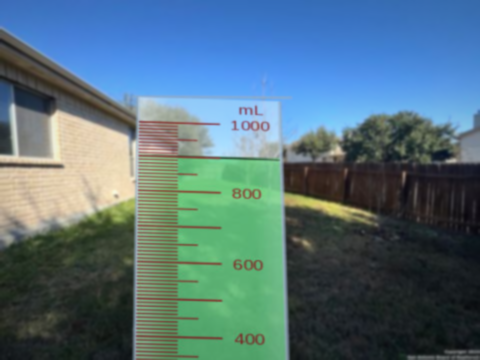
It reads value=900 unit=mL
